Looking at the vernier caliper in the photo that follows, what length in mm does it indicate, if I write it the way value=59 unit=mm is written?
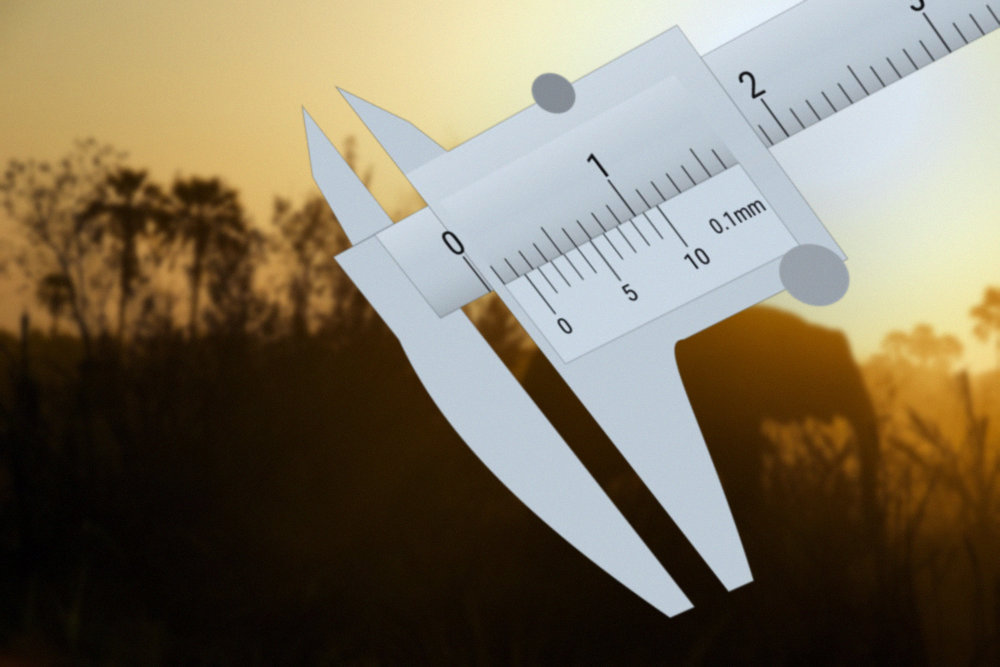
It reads value=2.4 unit=mm
